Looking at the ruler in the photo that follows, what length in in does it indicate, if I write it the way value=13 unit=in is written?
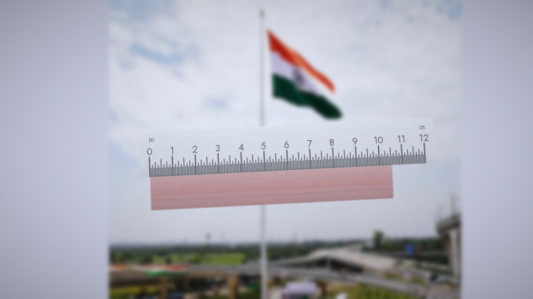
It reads value=10.5 unit=in
